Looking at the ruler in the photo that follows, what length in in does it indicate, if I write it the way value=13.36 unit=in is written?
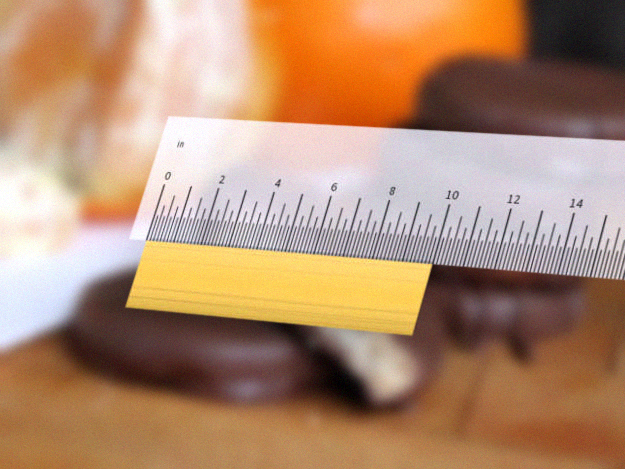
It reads value=10 unit=in
